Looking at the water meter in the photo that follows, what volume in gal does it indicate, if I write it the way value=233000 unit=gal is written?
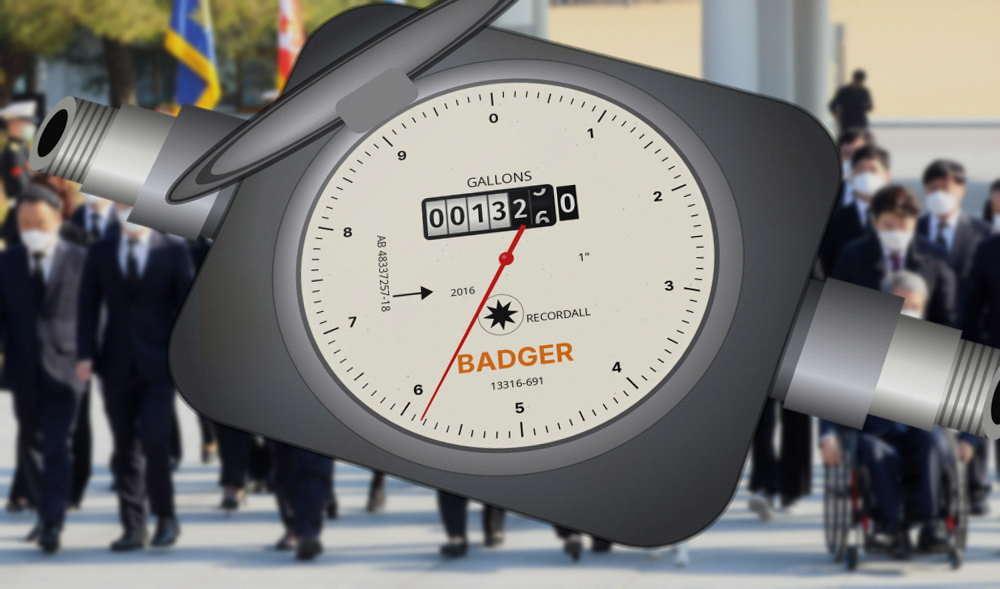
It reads value=13255.8 unit=gal
